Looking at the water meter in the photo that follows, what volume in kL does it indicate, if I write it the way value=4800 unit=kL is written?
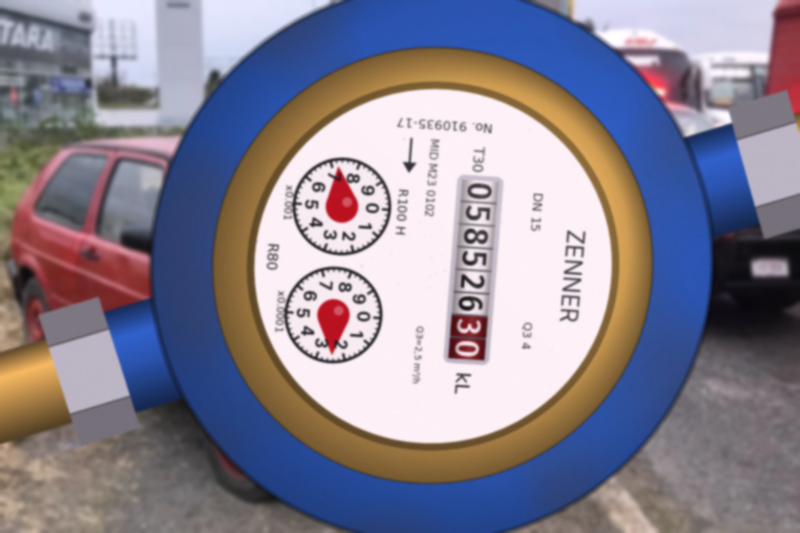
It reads value=58526.3072 unit=kL
